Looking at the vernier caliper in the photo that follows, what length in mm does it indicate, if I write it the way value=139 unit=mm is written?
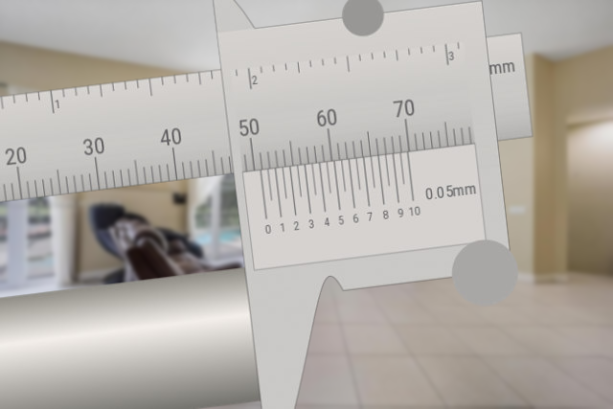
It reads value=50.8 unit=mm
